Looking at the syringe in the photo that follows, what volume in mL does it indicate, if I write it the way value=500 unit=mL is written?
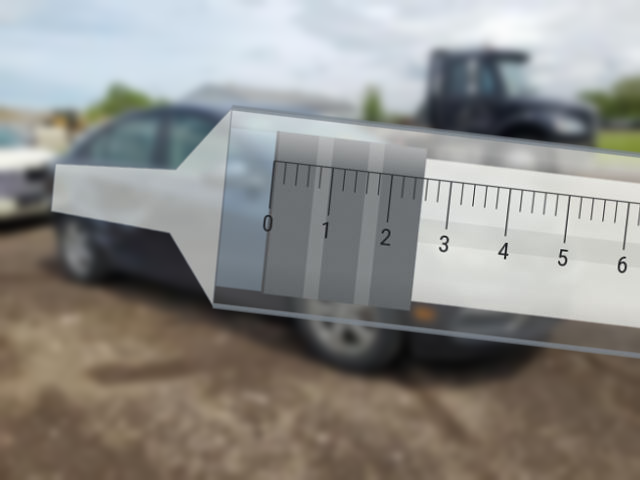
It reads value=0 unit=mL
